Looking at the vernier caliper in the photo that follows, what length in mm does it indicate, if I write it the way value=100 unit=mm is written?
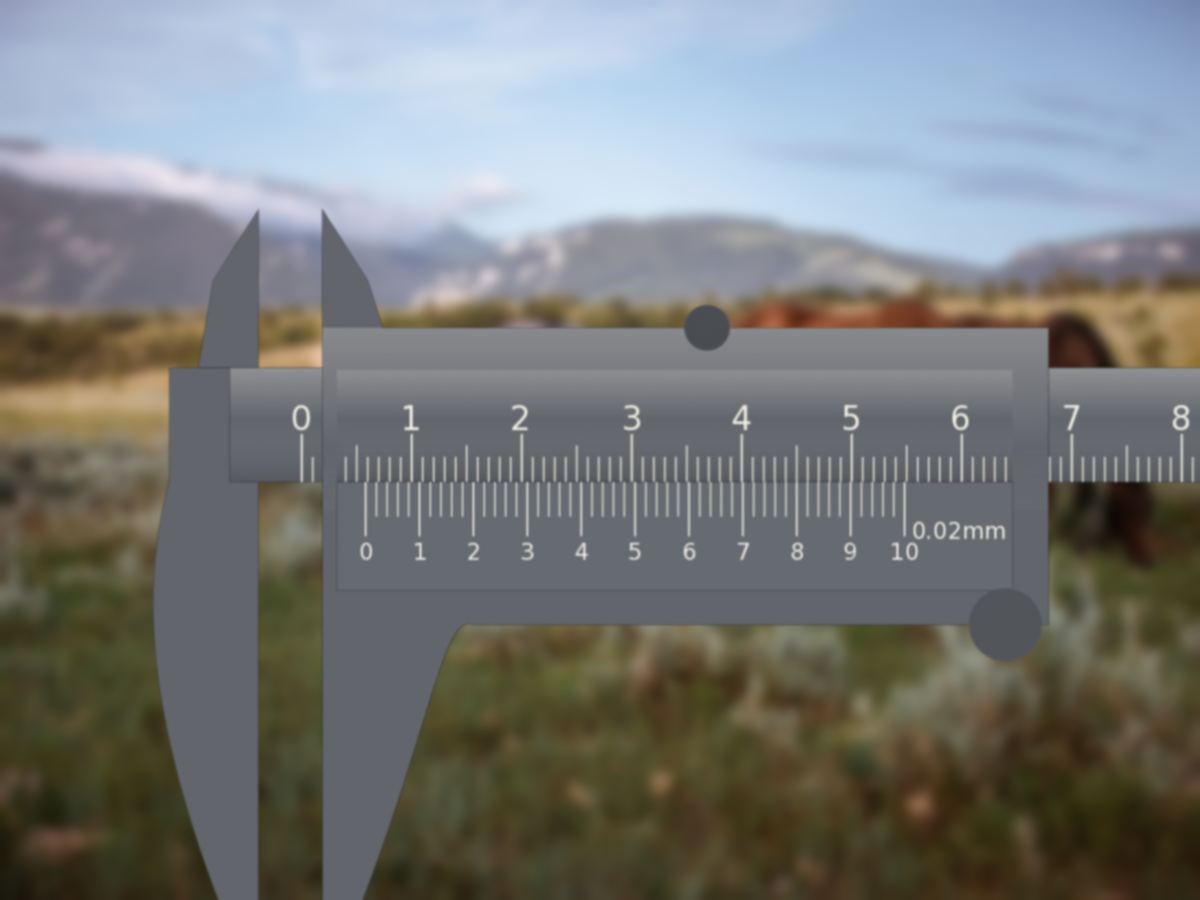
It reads value=5.8 unit=mm
